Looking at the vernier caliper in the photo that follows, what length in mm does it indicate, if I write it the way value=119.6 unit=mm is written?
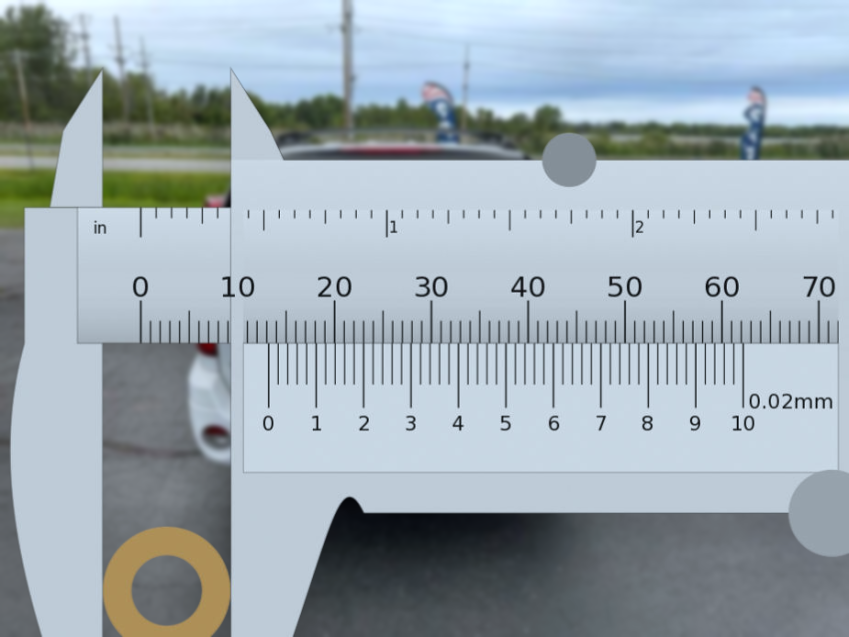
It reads value=13.2 unit=mm
